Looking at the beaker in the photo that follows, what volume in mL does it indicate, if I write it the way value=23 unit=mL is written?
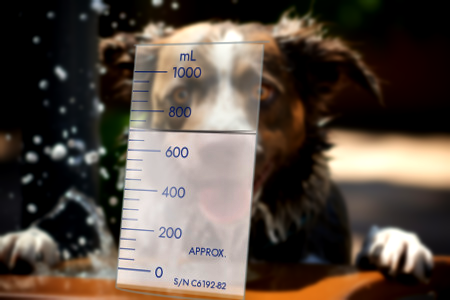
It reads value=700 unit=mL
